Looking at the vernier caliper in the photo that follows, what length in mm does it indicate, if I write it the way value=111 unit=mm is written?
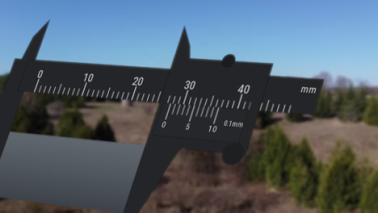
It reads value=27.6 unit=mm
